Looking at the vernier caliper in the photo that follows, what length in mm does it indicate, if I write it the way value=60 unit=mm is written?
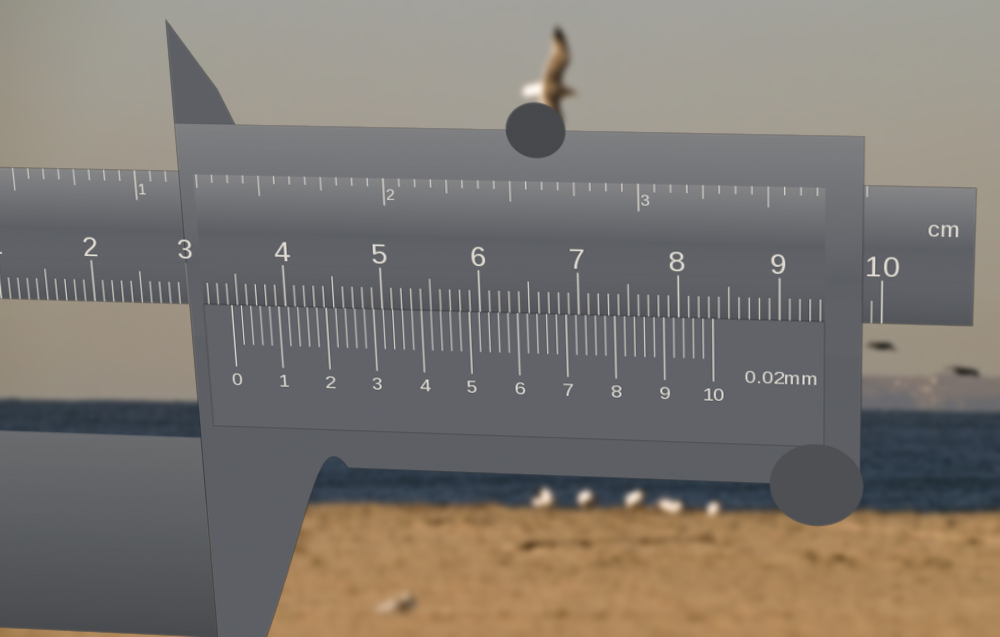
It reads value=34.4 unit=mm
